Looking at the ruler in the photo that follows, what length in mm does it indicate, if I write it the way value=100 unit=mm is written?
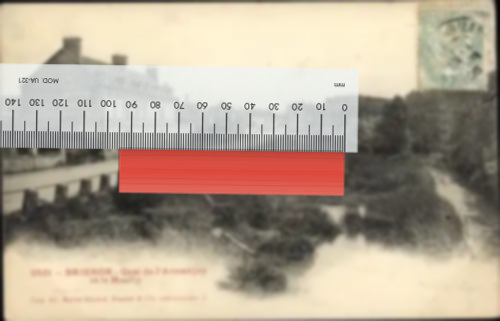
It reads value=95 unit=mm
